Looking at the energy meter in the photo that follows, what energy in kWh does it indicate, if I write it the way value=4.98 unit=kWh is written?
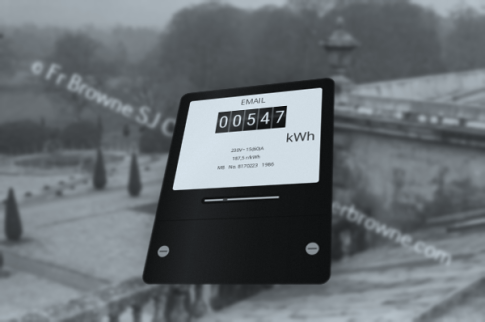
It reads value=547 unit=kWh
